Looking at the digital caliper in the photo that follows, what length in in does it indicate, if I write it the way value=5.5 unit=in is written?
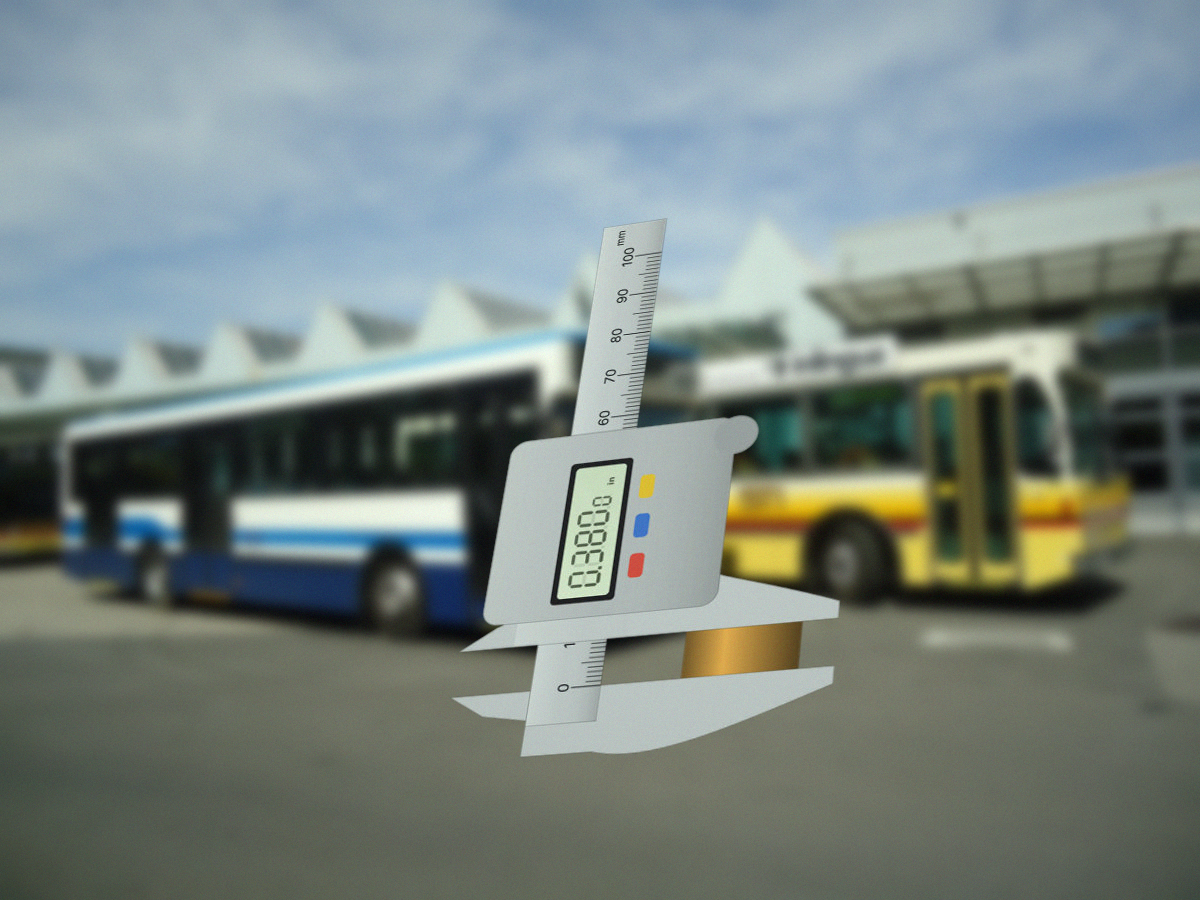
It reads value=0.3800 unit=in
